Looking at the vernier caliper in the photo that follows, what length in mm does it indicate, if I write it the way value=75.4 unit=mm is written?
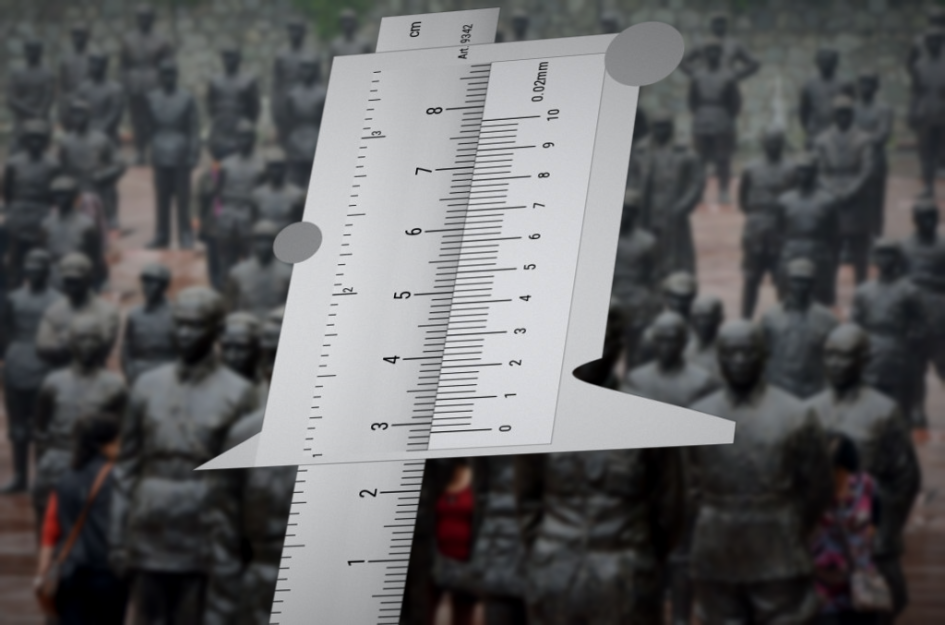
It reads value=28.6 unit=mm
